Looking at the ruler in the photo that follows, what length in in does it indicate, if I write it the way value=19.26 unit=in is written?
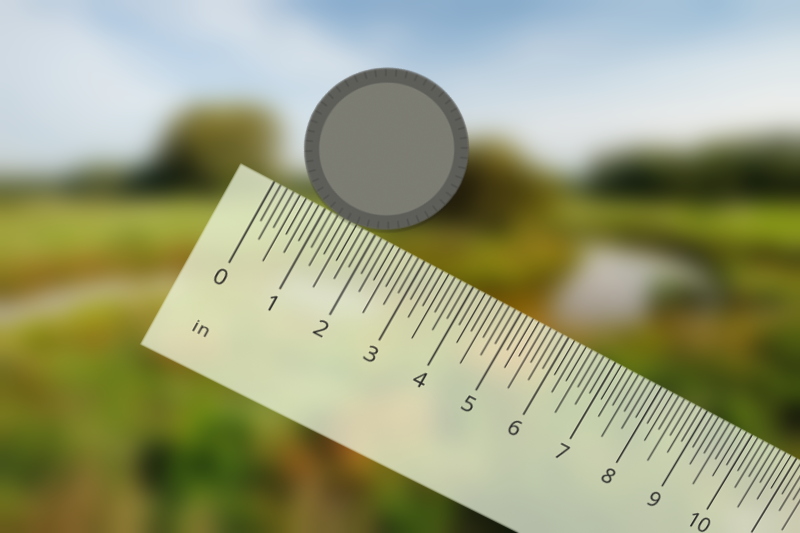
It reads value=2.875 unit=in
